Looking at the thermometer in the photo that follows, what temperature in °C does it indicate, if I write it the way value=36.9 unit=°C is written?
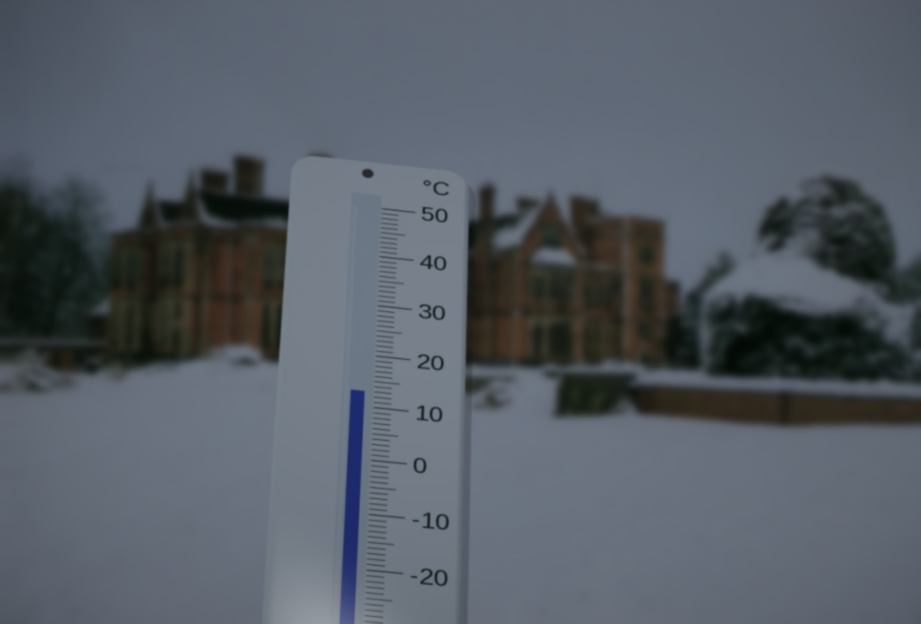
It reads value=13 unit=°C
